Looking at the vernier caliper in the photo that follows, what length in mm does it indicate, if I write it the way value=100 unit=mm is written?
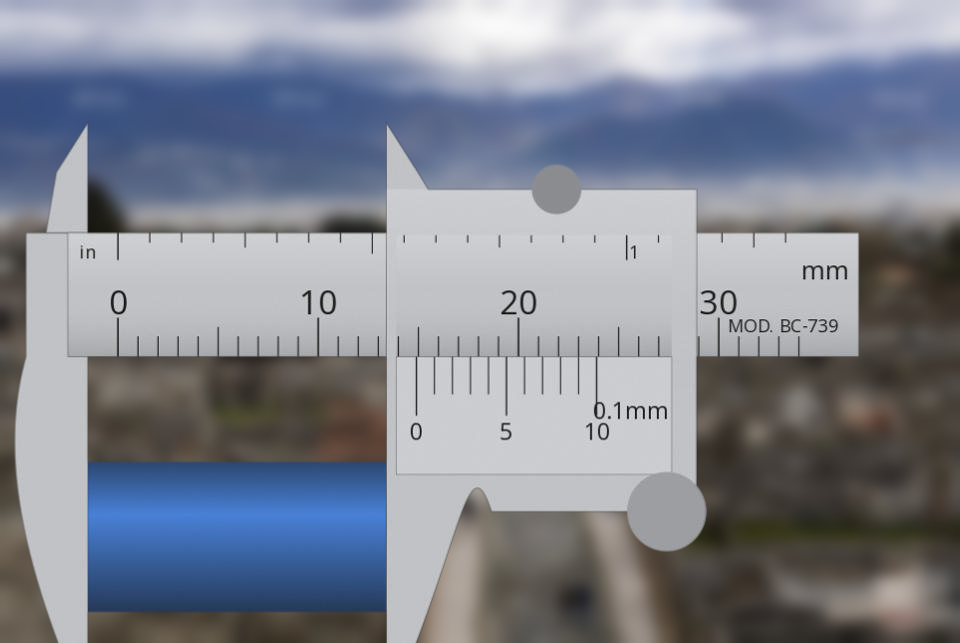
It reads value=14.9 unit=mm
